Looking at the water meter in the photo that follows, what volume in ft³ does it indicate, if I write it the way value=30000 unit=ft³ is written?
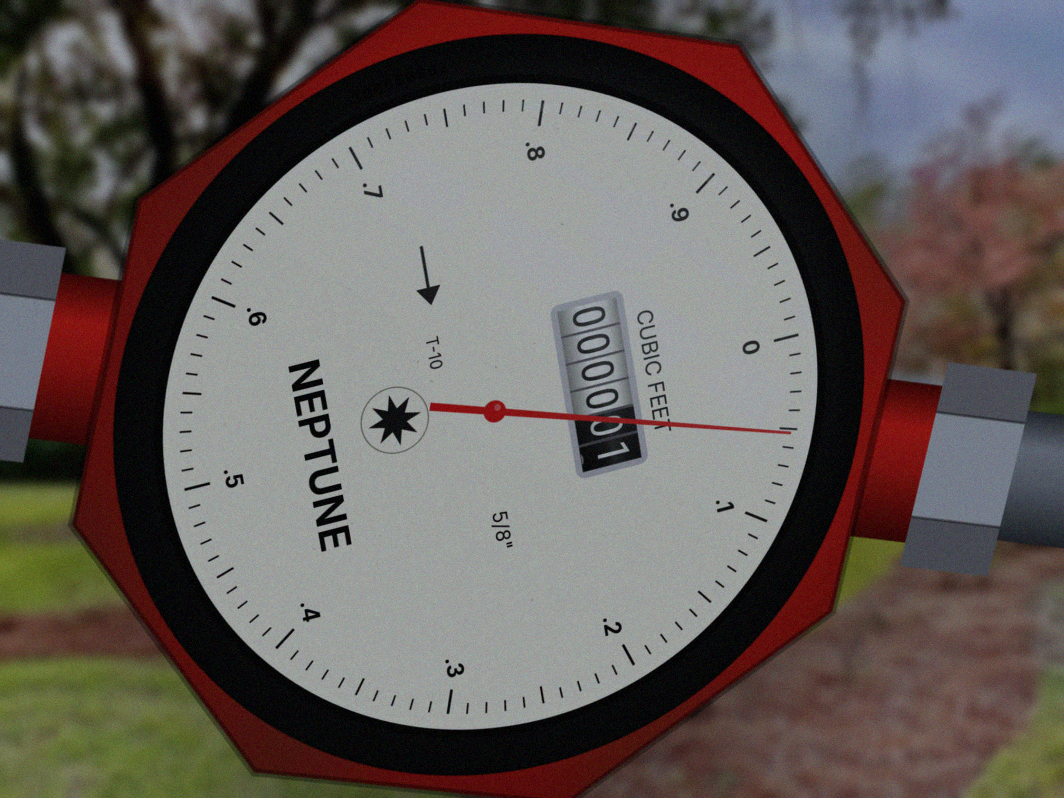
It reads value=1.05 unit=ft³
